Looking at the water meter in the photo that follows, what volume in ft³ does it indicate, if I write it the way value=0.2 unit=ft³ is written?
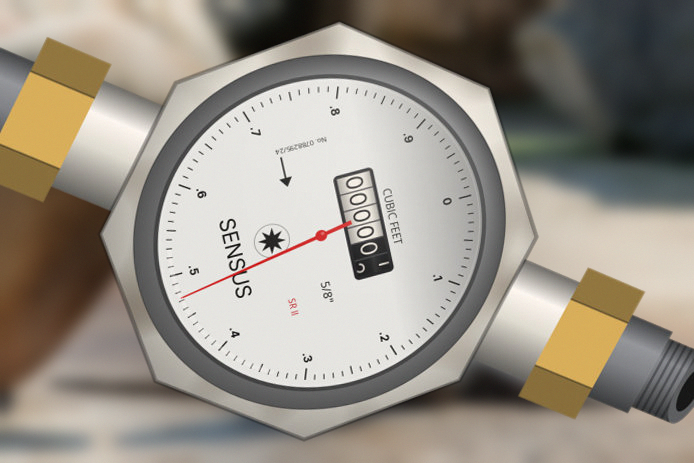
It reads value=1.47 unit=ft³
